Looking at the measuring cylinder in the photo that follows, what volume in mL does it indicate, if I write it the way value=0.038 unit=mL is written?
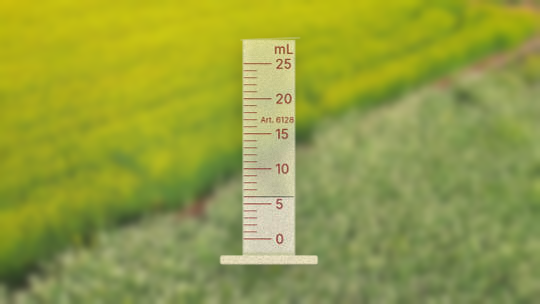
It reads value=6 unit=mL
